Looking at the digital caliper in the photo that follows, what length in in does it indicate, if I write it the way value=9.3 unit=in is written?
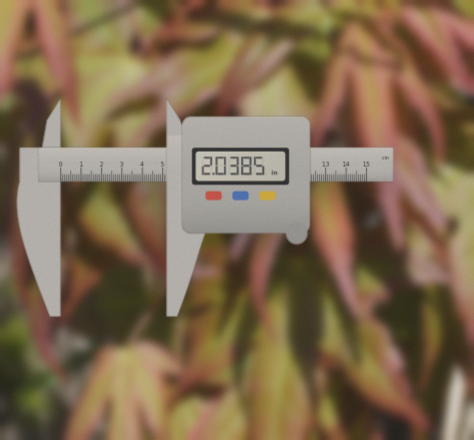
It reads value=2.0385 unit=in
